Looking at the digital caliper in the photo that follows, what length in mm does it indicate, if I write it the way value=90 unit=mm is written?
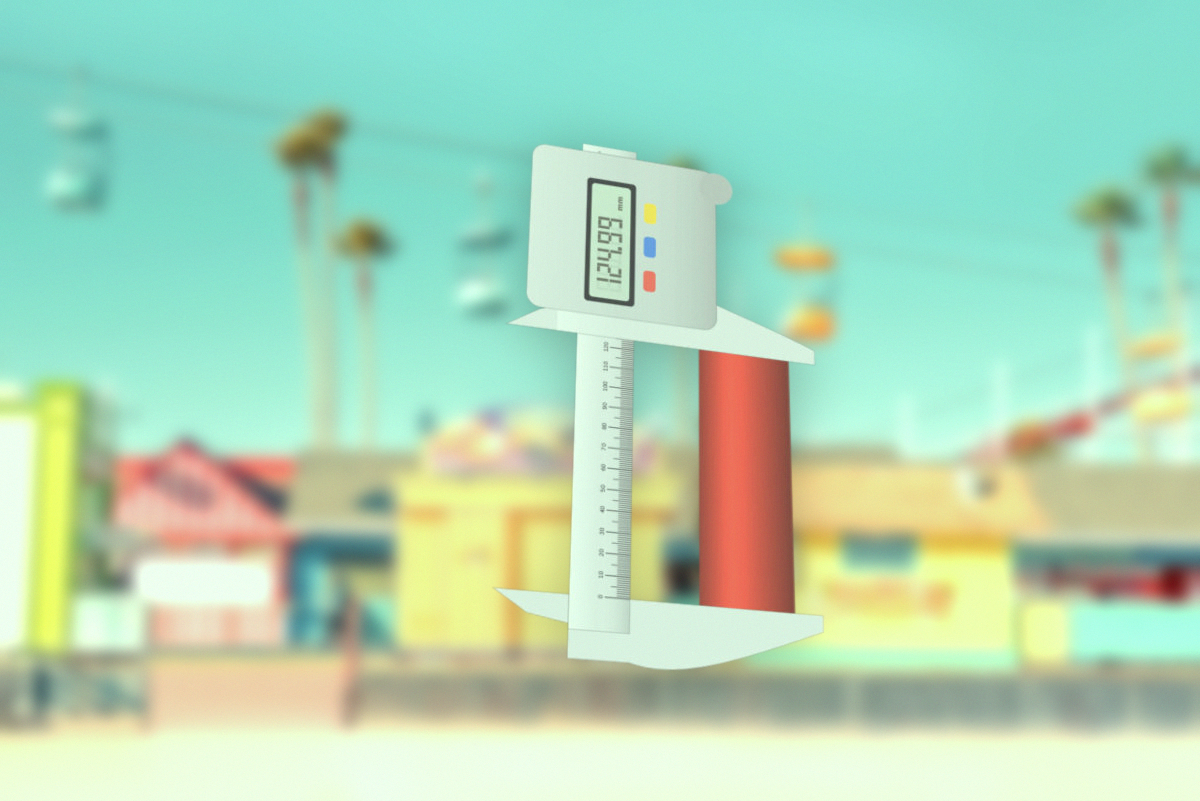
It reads value=124.99 unit=mm
